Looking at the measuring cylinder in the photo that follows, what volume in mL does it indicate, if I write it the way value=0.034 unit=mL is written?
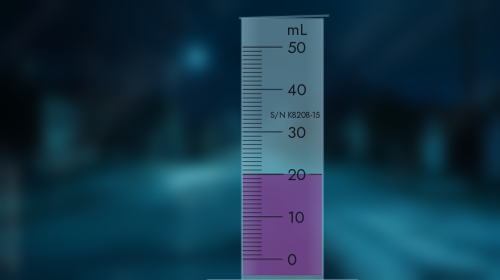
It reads value=20 unit=mL
